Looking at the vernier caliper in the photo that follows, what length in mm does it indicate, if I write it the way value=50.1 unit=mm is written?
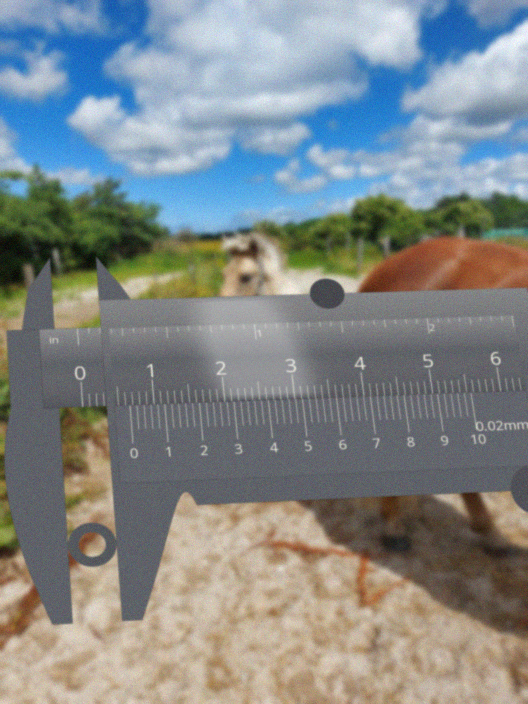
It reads value=6.6 unit=mm
